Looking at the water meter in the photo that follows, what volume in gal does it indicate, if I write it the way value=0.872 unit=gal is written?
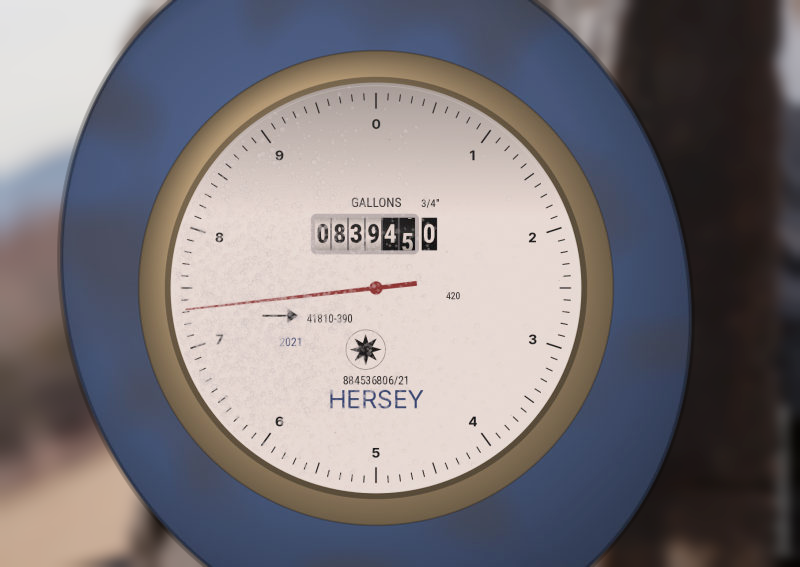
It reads value=839447.3 unit=gal
